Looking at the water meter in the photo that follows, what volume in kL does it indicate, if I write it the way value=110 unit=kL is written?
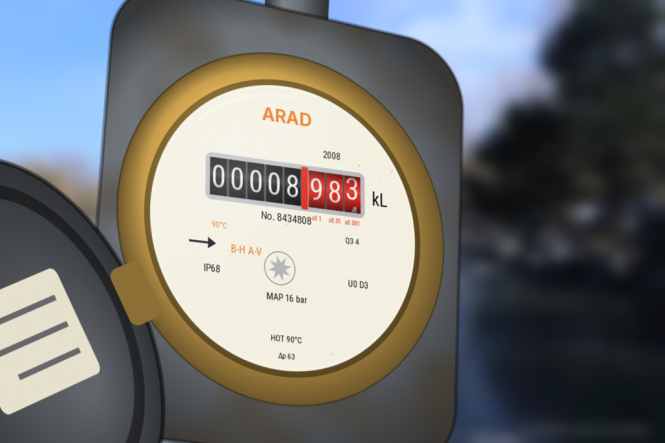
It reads value=8.983 unit=kL
